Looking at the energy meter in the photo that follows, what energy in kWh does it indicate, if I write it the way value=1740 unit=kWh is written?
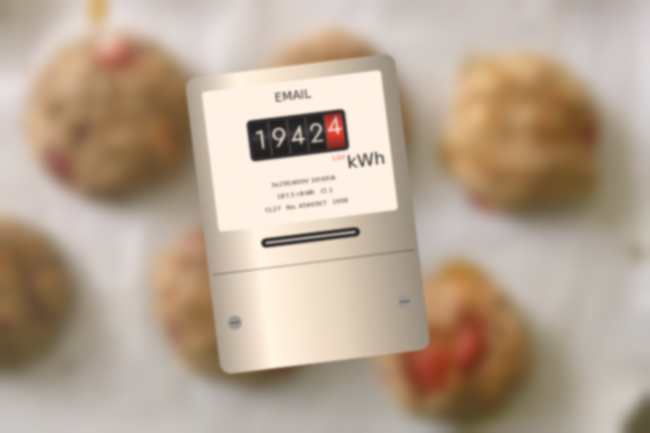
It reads value=1942.4 unit=kWh
